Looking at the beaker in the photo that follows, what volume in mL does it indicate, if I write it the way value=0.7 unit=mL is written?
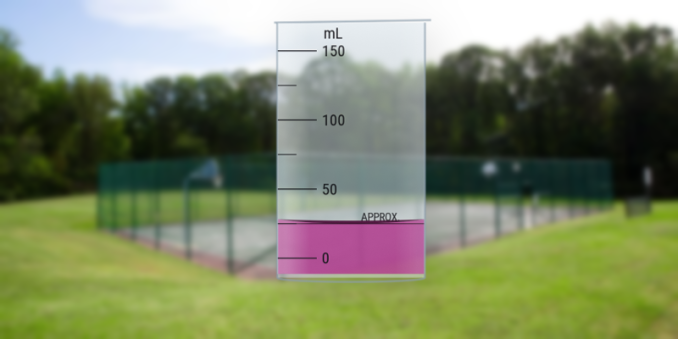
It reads value=25 unit=mL
